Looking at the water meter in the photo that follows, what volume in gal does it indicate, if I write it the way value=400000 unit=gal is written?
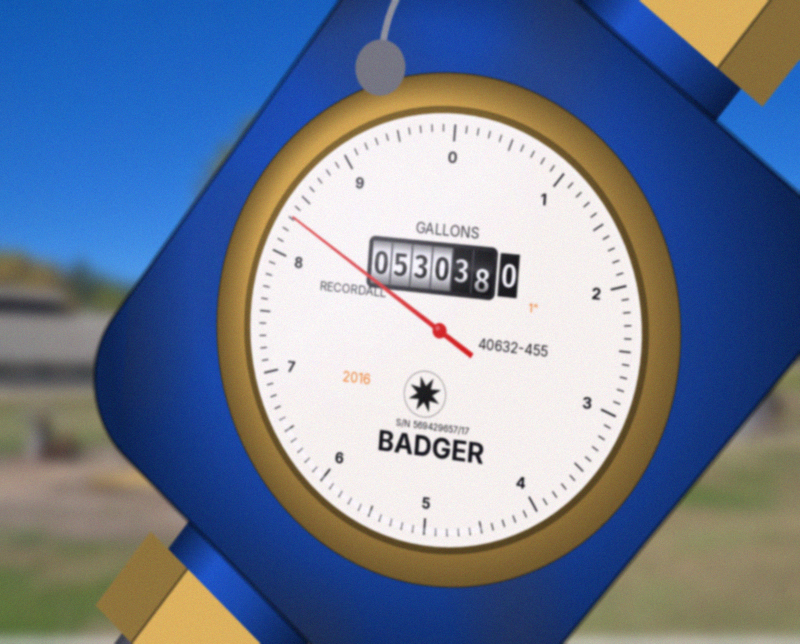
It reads value=530378.3 unit=gal
